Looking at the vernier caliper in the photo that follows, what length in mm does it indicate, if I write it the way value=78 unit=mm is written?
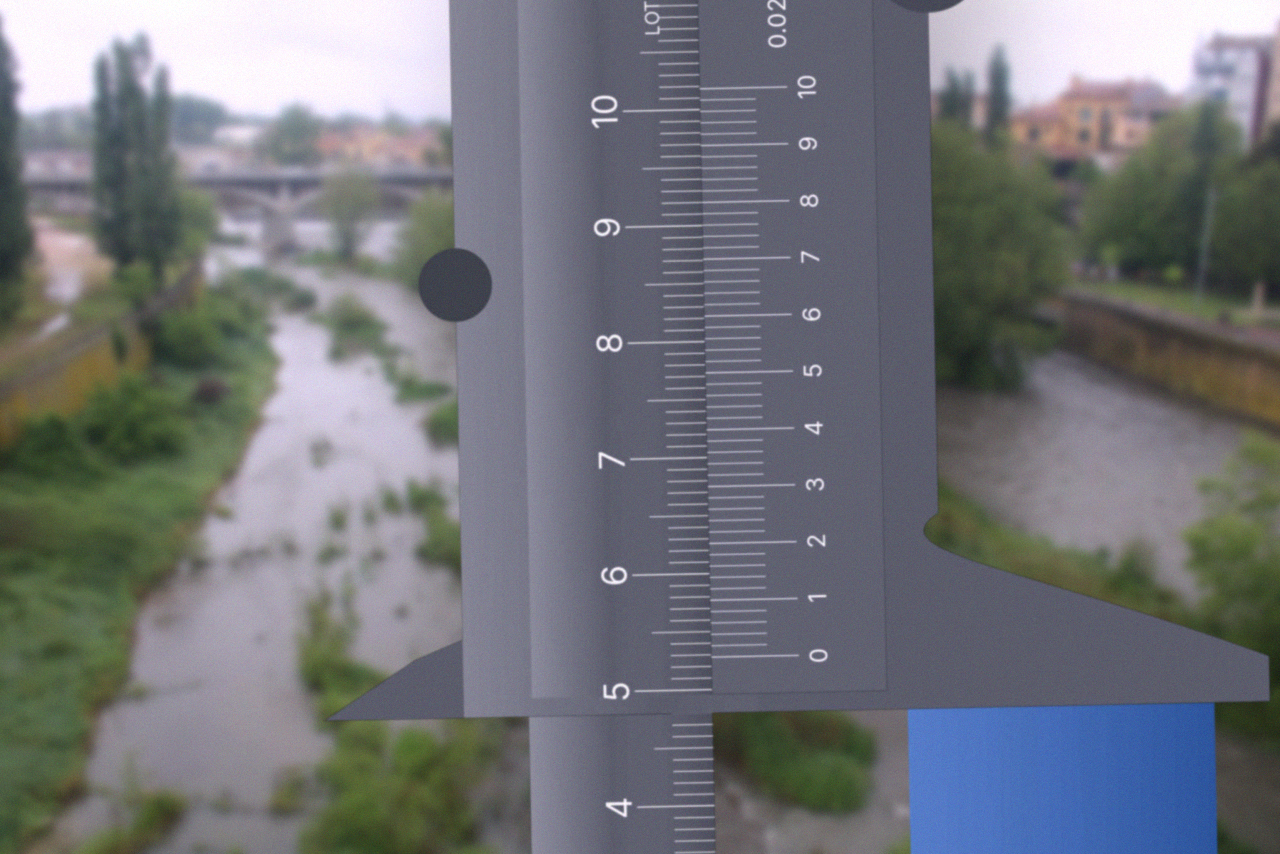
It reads value=52.8 unit=mm
